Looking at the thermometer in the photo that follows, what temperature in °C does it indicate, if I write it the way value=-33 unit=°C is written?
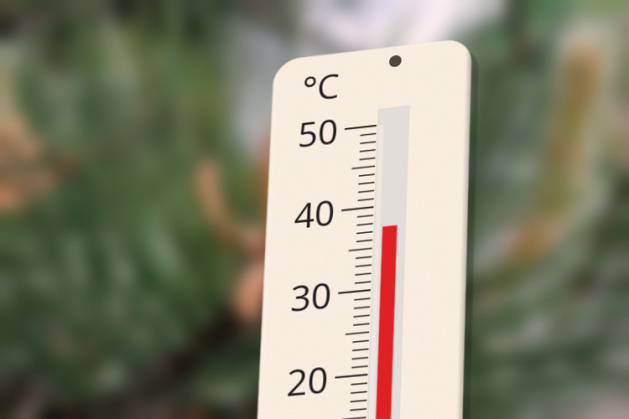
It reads value=37.5 unit=°C
